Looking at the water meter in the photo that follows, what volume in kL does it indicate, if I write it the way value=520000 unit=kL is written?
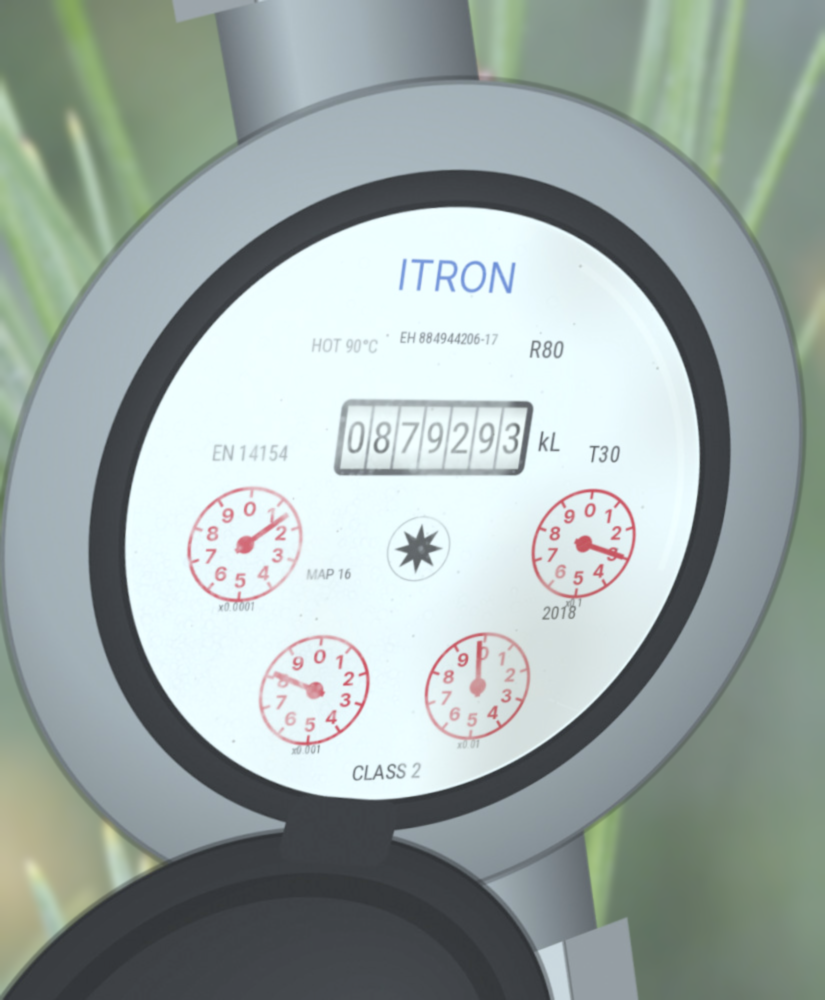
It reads value=879293.2981 unit=kL
